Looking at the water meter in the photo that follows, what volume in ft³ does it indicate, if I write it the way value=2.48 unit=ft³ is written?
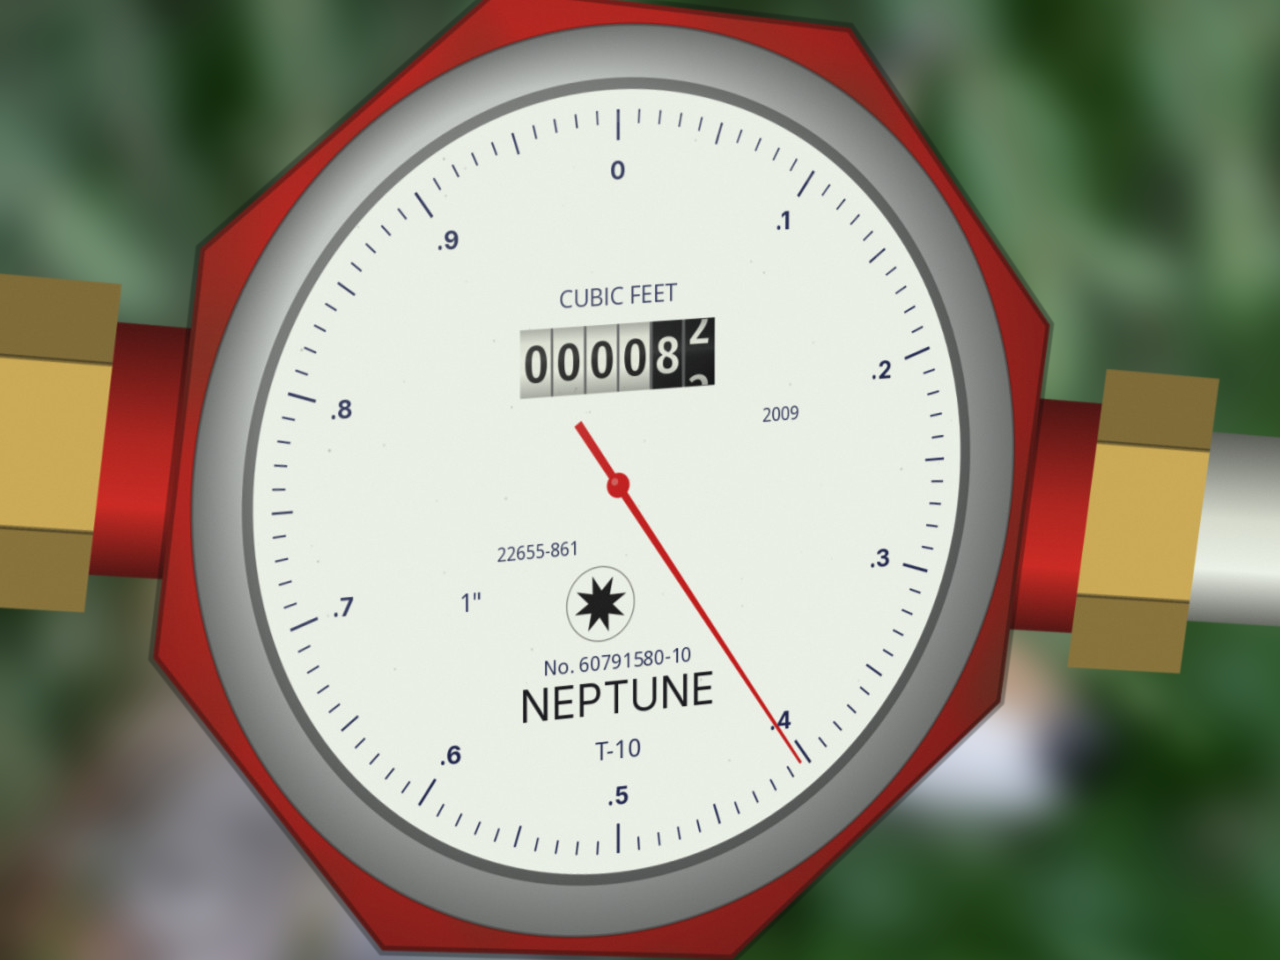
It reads value=82.40 unit=ft³
